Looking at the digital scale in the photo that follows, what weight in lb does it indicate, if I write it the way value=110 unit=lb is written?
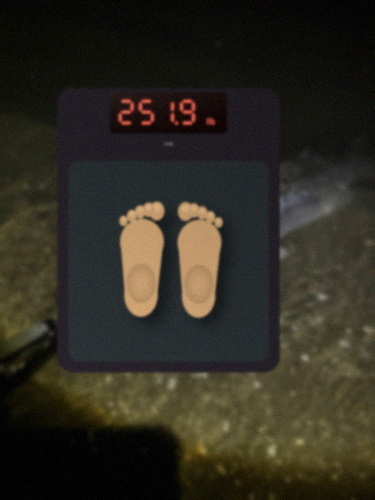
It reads value=251.9 unit=lb
